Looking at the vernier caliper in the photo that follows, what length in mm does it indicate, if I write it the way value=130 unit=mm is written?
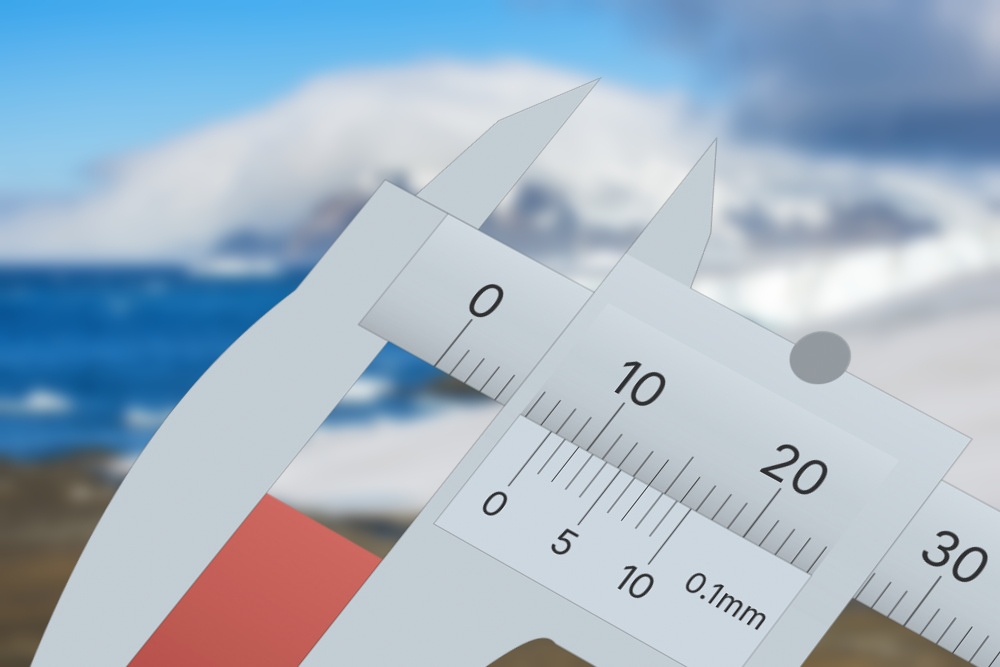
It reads value=7.7 unit=mm
